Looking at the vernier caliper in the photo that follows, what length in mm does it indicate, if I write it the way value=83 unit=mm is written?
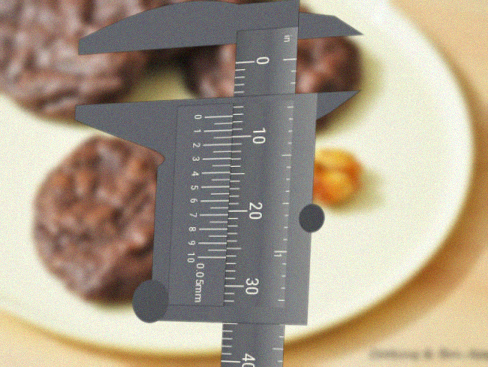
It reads value=7.2 unit=mm
